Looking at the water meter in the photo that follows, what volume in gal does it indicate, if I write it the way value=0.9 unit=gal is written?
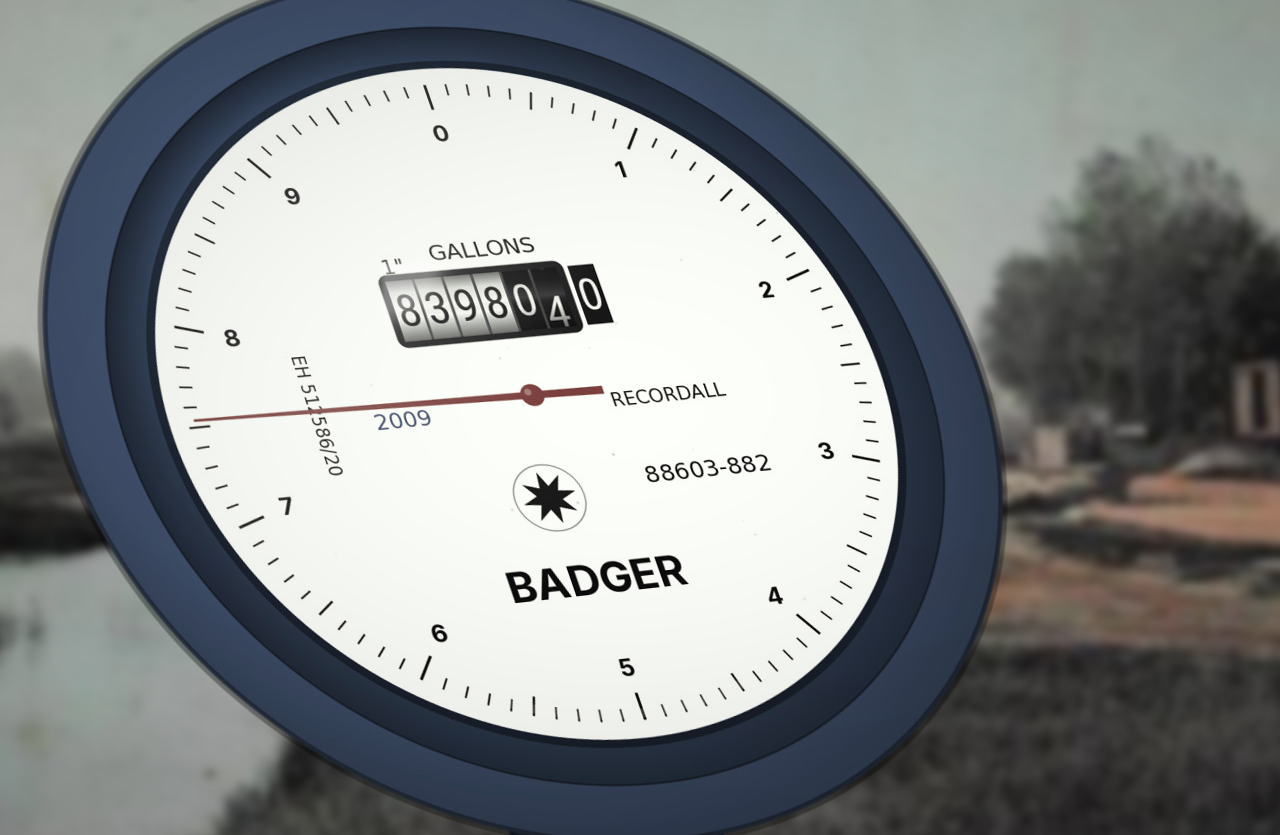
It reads value=8398037.5 unit=gal
